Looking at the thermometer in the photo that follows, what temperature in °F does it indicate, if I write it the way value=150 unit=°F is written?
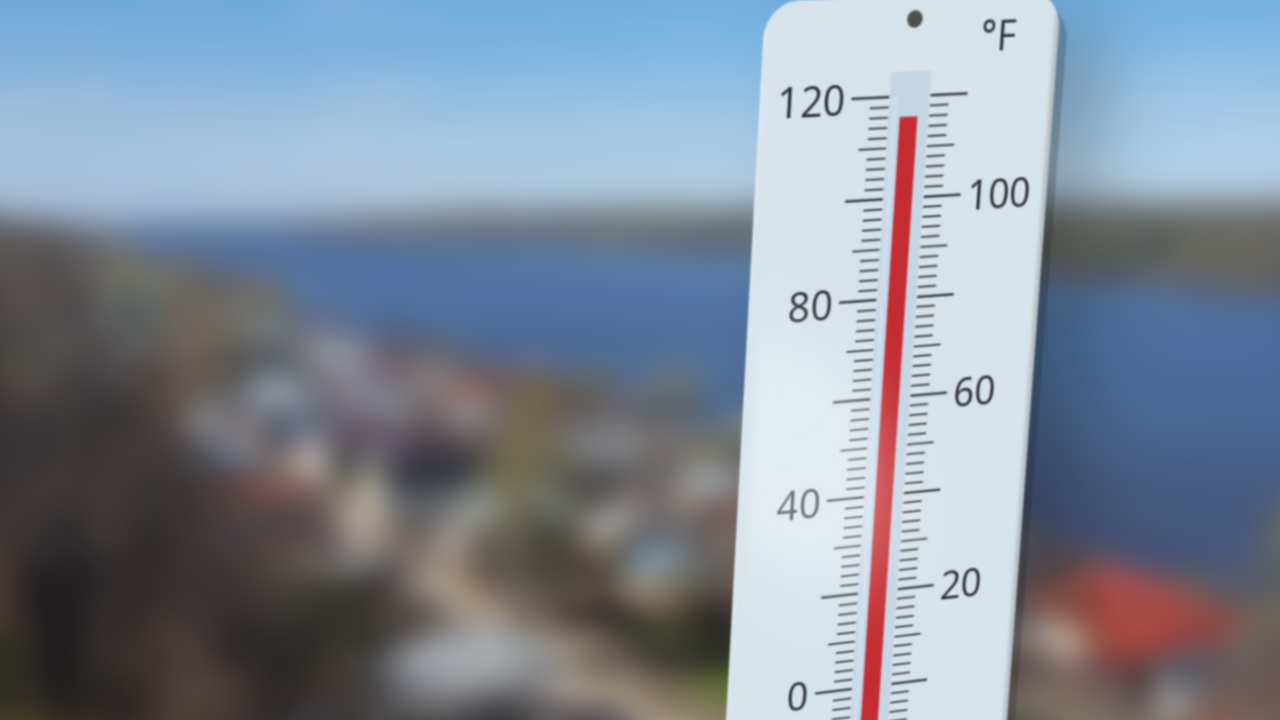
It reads value=116 unit=°F
